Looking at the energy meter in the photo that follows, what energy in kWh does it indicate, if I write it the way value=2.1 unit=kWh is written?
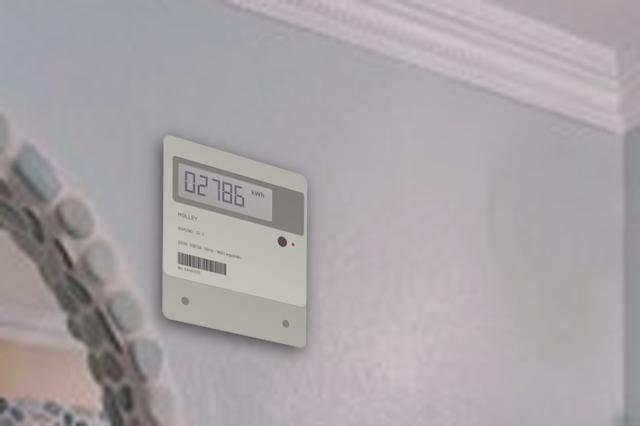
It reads value=2786 unit=kWh
